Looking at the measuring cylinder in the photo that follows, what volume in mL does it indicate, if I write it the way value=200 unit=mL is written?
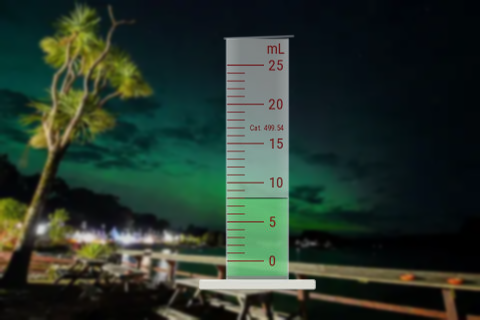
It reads value=8 unit=mL
